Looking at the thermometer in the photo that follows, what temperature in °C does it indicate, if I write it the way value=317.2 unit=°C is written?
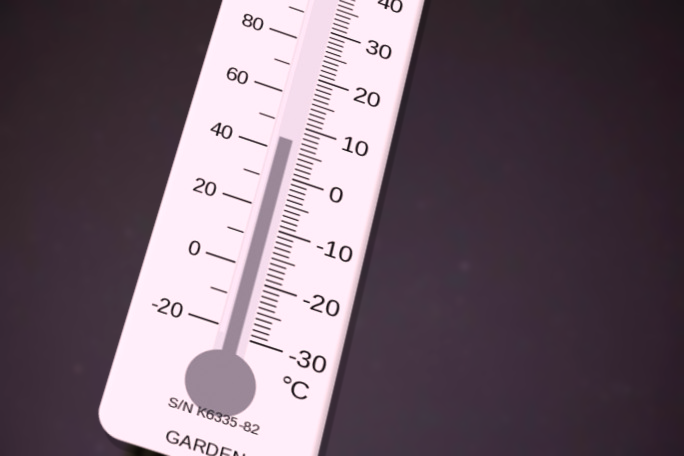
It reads value=7 unit=°C
